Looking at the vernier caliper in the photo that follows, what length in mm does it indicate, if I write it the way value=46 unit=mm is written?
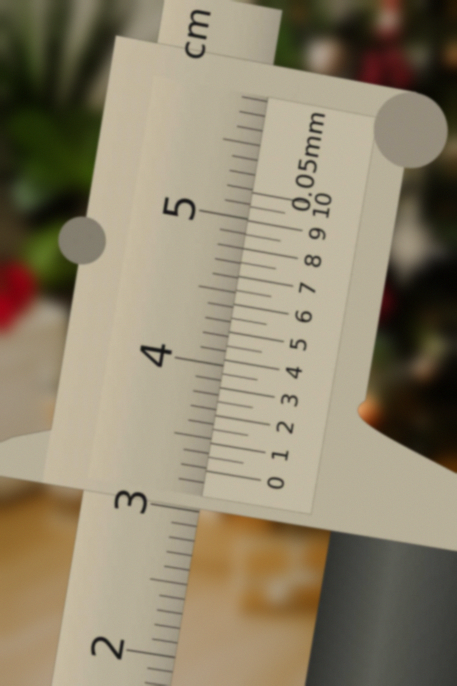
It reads value=32.8 unit=mm
